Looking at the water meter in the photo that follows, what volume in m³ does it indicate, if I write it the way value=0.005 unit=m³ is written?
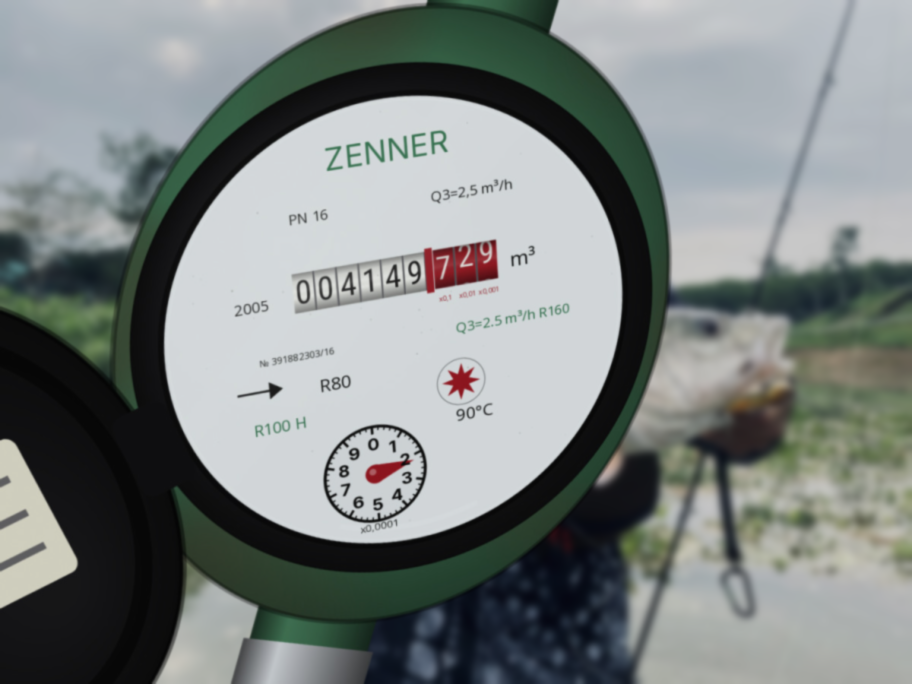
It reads value=4149.7292 unit=m³
